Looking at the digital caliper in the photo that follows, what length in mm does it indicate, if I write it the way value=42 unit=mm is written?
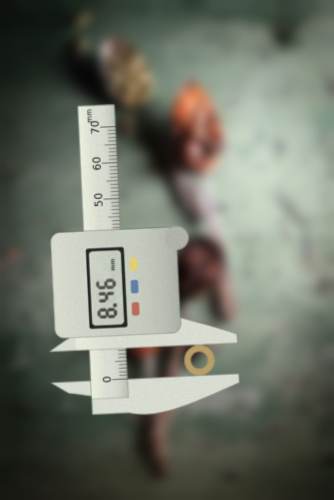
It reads value=8.46 unit=mm
